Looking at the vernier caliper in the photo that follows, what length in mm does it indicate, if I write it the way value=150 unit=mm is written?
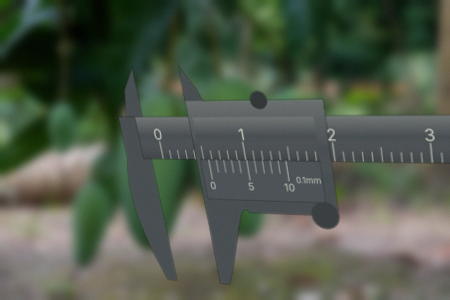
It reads value=5.6 unit=mm
